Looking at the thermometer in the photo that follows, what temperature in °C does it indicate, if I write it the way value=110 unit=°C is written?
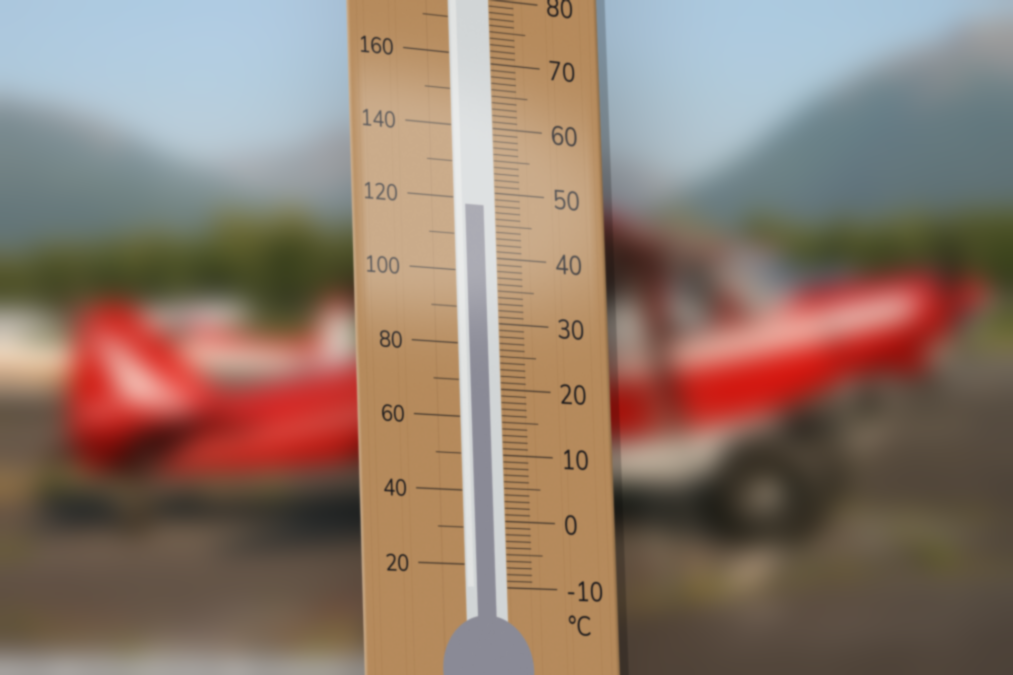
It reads value=48 unit=°C
